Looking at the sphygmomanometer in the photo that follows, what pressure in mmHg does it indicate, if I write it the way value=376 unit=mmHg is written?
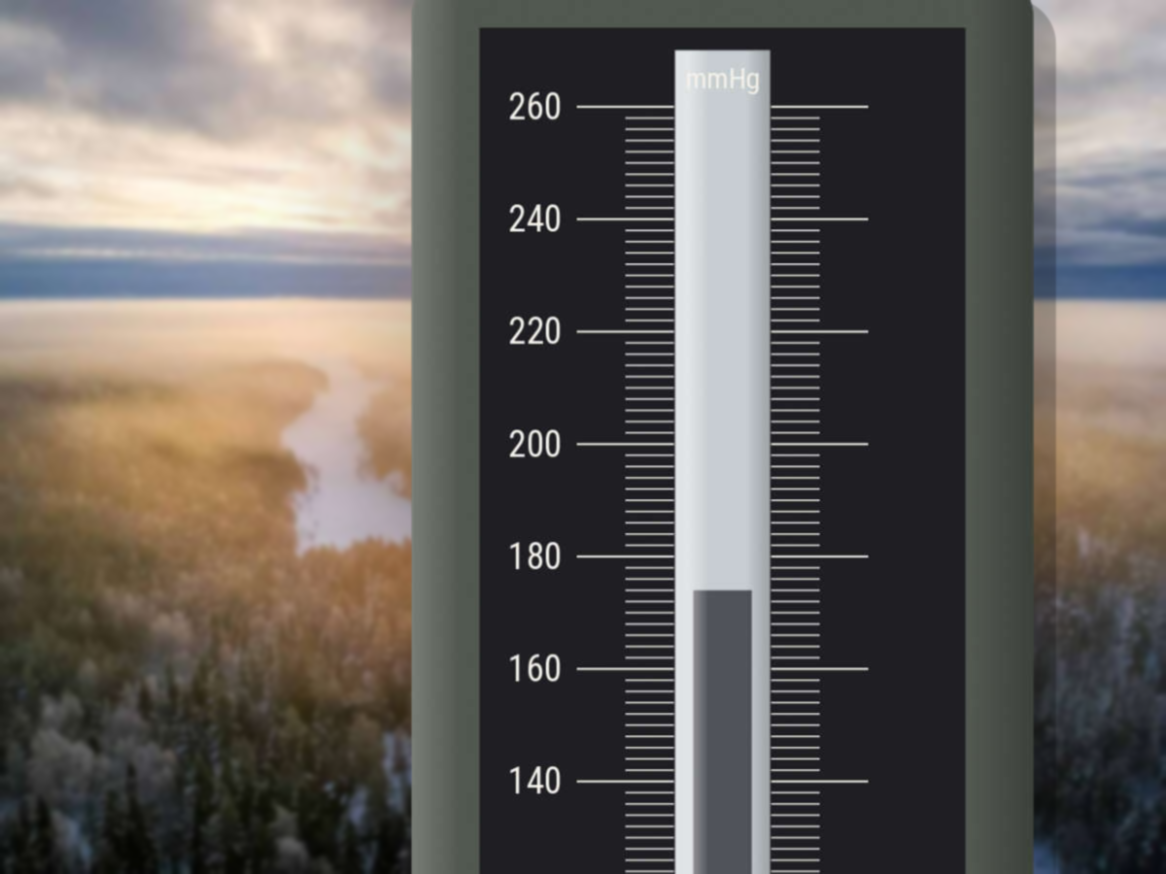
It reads value=174 unit=mmHg
